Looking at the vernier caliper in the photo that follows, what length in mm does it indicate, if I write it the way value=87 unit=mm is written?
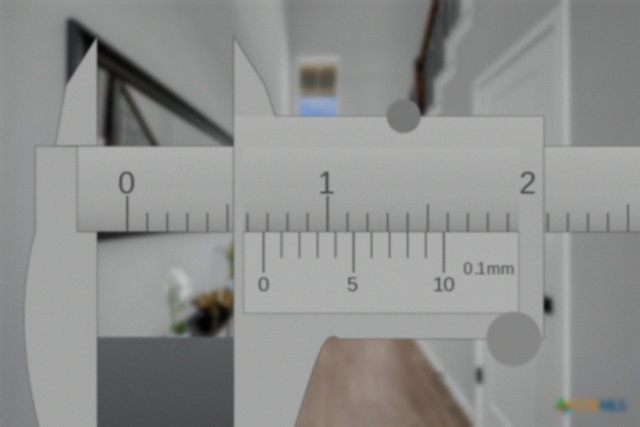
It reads value=6.8 unit=mm
